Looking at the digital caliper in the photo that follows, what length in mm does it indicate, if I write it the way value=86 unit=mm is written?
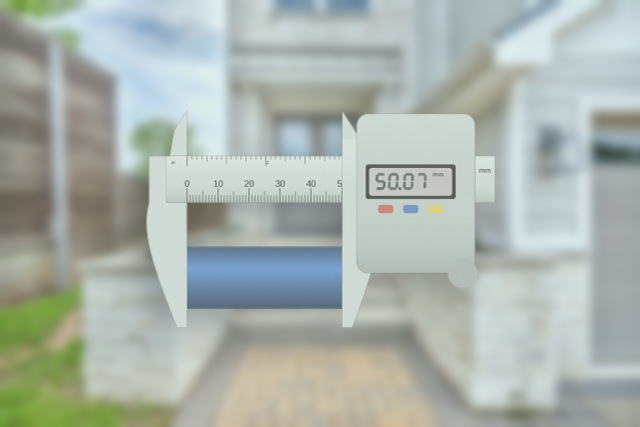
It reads value=50.07 unit=mm
